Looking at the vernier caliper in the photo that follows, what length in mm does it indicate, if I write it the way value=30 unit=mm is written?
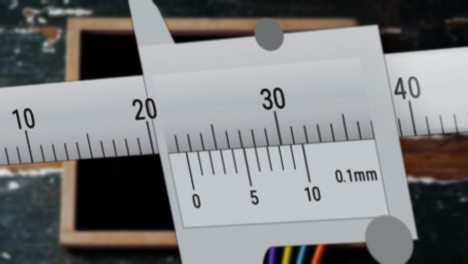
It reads value=22.6 unit=mm
